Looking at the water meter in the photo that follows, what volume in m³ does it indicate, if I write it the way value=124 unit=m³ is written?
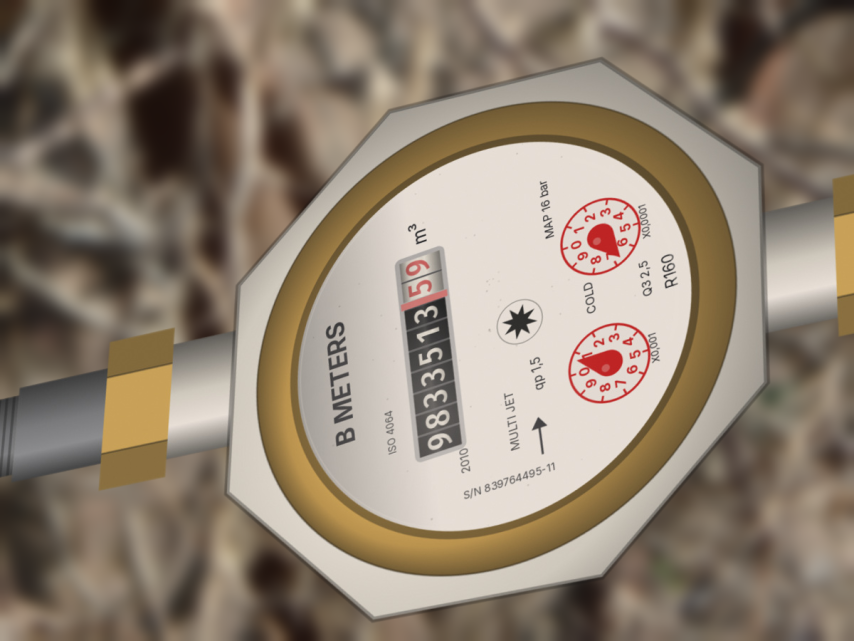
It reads value=9833513.5906 unit=m³
